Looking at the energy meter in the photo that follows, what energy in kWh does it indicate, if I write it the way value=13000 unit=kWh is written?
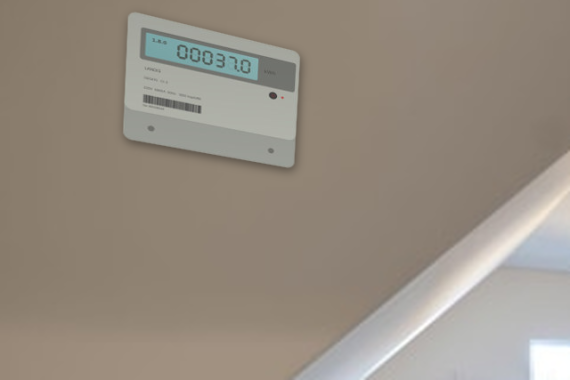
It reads value=37.0 unit=kWh
